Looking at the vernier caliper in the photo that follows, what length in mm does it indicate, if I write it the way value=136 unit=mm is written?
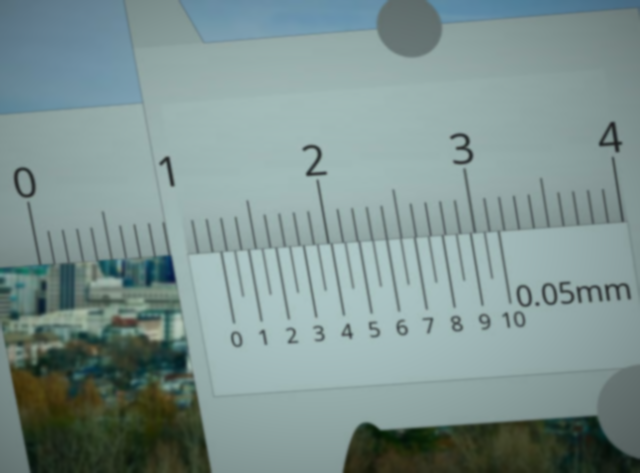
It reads value=12.6 unit=mm
